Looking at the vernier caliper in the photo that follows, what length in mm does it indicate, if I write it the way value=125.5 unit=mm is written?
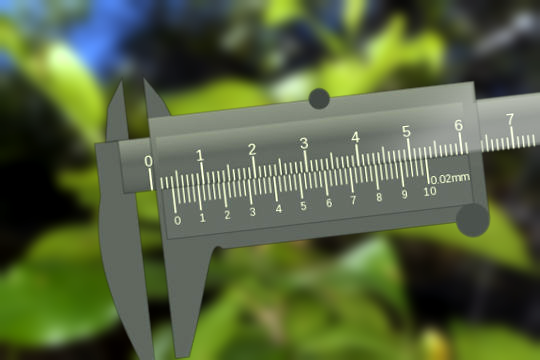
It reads value=4.0 unit=mm
